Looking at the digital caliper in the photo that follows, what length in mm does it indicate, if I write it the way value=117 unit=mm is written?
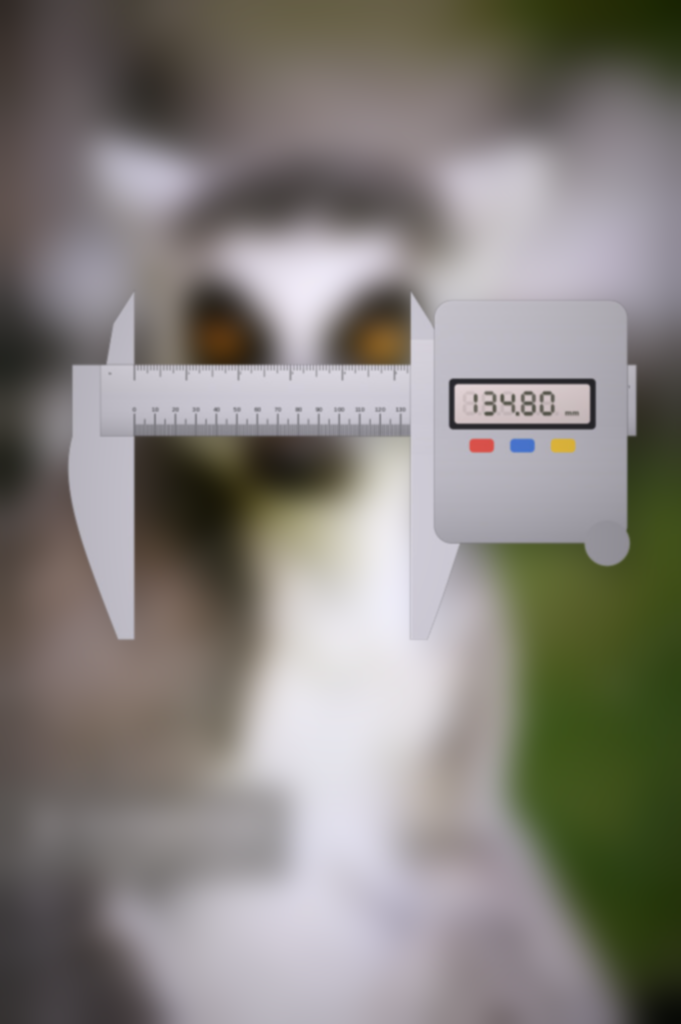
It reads value=134.80 unit=mm
